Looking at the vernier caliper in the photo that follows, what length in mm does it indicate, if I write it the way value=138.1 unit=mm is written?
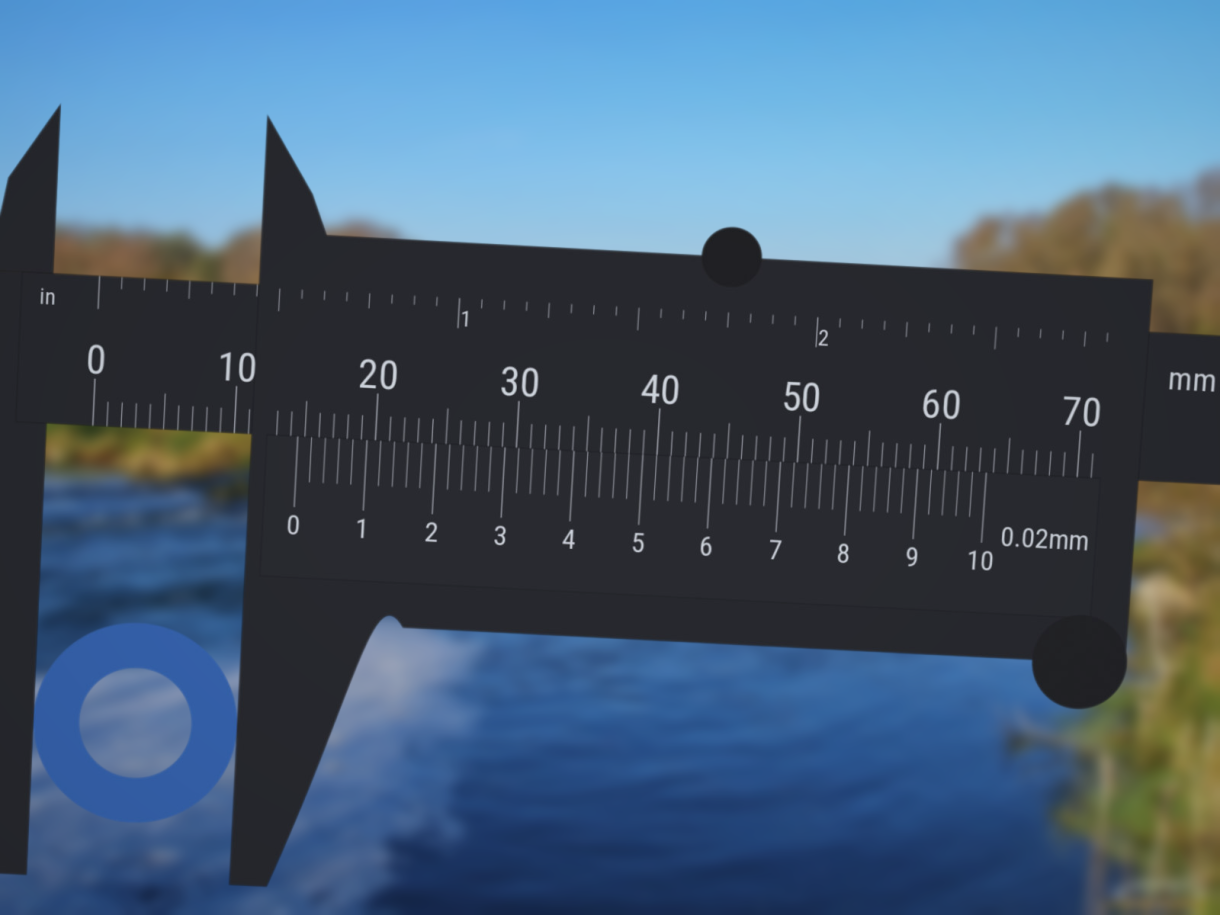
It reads value=14.5 unit=mm
